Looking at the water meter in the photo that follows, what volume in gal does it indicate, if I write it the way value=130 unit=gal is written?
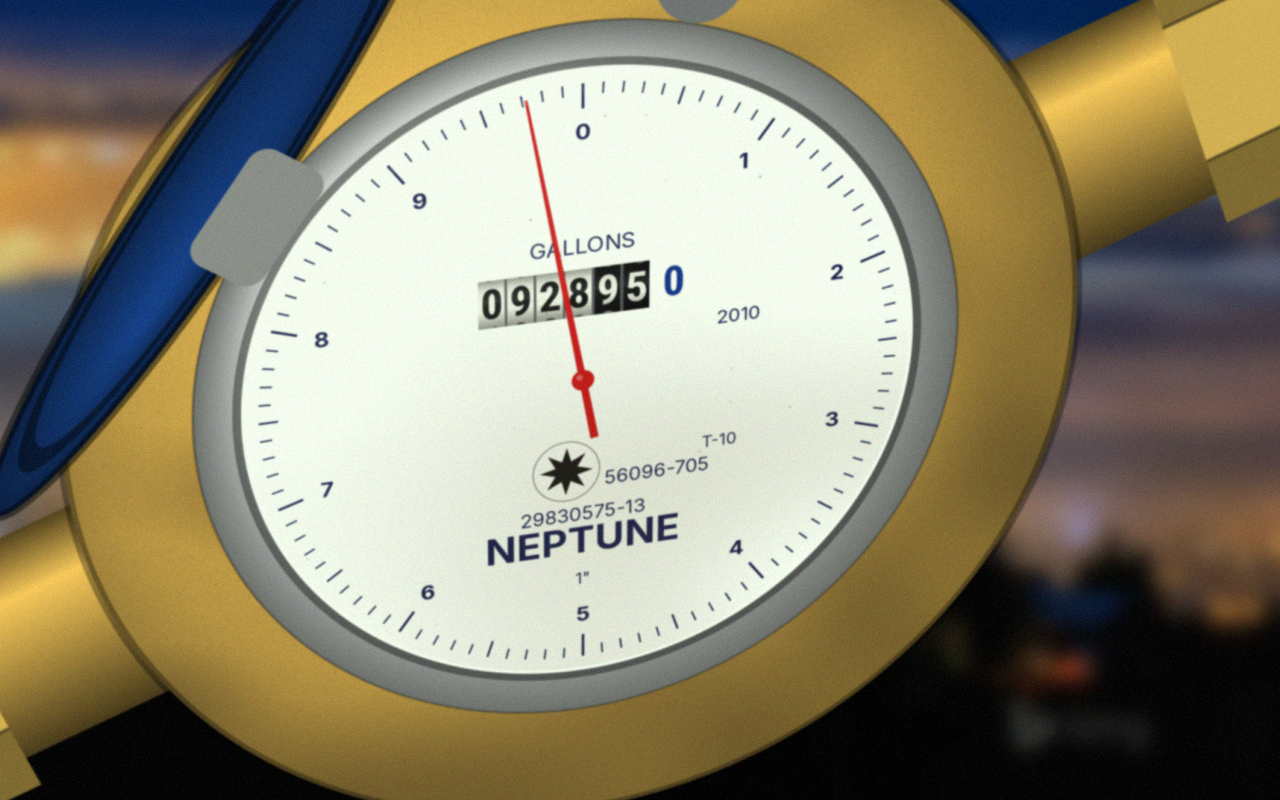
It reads value=928949.7 unit=gal
